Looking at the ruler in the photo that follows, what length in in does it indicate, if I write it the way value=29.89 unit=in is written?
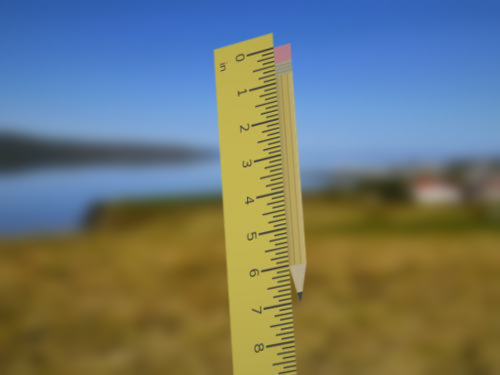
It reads value=7 unit=in
